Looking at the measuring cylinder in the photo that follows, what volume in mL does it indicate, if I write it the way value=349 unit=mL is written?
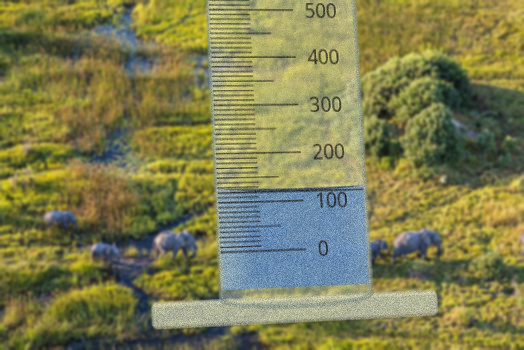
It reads value=120 unit=mL
